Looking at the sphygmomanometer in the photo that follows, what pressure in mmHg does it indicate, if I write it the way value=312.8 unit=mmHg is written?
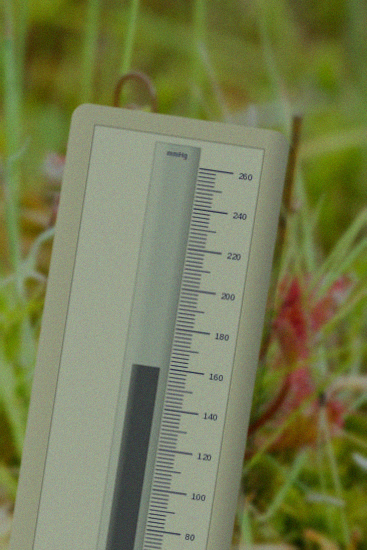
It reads value=160 unit=mmHg
